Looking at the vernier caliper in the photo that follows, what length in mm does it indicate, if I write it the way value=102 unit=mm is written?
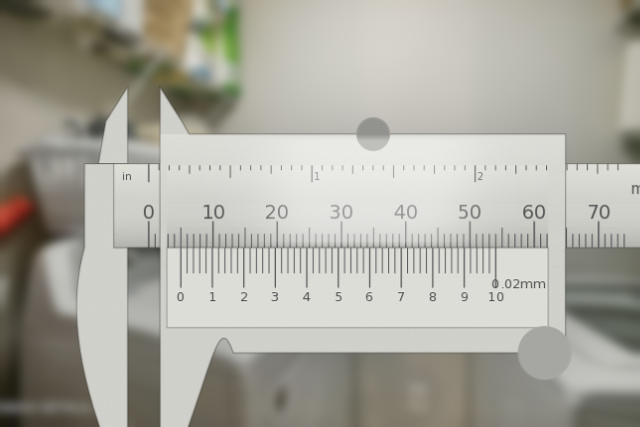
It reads value=5.0 unit=mm
